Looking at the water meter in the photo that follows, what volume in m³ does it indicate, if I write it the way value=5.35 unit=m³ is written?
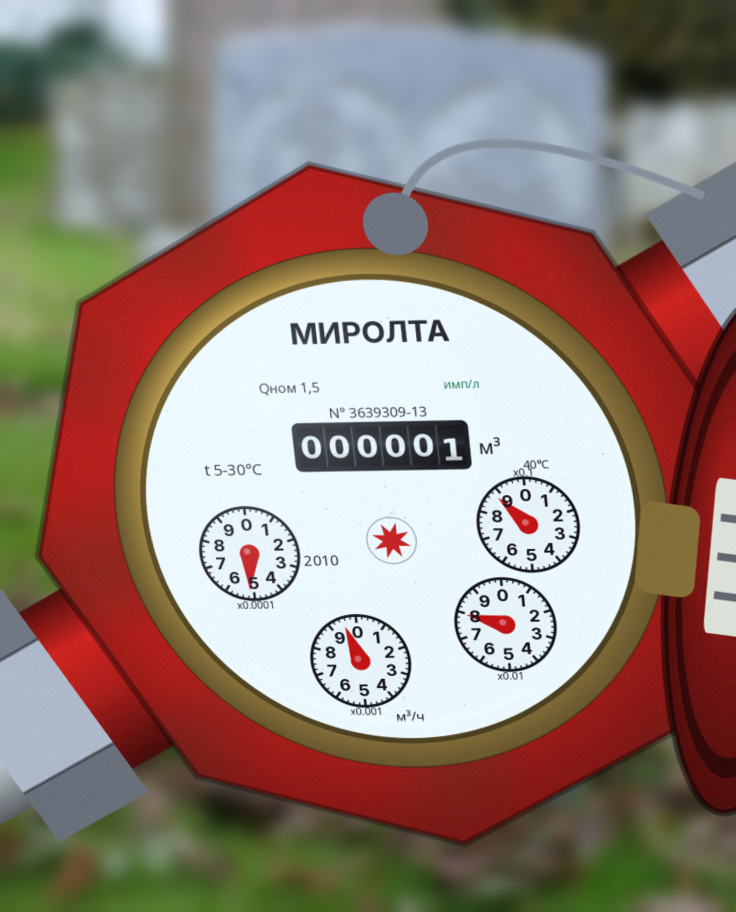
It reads value=0.8795 unit=m³
